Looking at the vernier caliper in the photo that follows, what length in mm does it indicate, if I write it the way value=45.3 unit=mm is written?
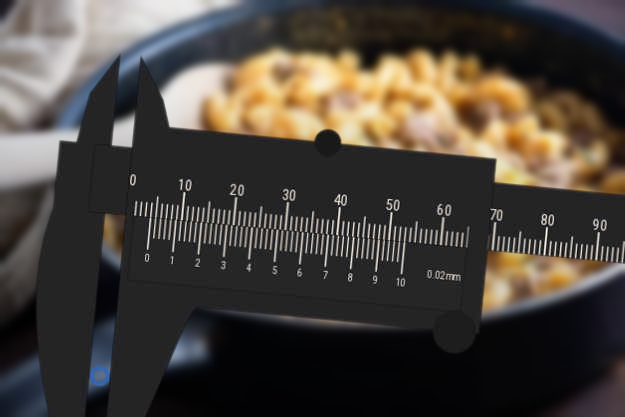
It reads value=4.0 unit=mm
